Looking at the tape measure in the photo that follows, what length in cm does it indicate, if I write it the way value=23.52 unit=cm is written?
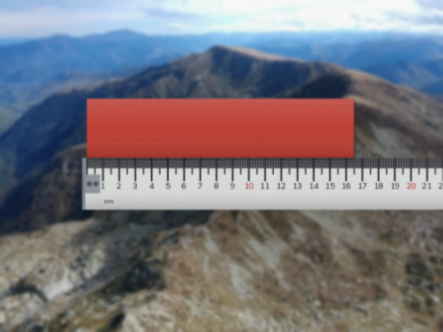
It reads value=16.5 unit=cm
